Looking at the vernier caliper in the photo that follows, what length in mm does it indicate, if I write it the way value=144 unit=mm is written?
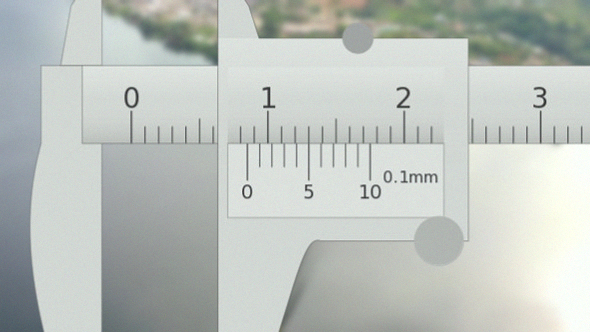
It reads value=8.5 unit=mm
